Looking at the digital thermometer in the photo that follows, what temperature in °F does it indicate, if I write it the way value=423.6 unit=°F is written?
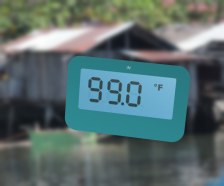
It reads value=99.0 unit=°F
